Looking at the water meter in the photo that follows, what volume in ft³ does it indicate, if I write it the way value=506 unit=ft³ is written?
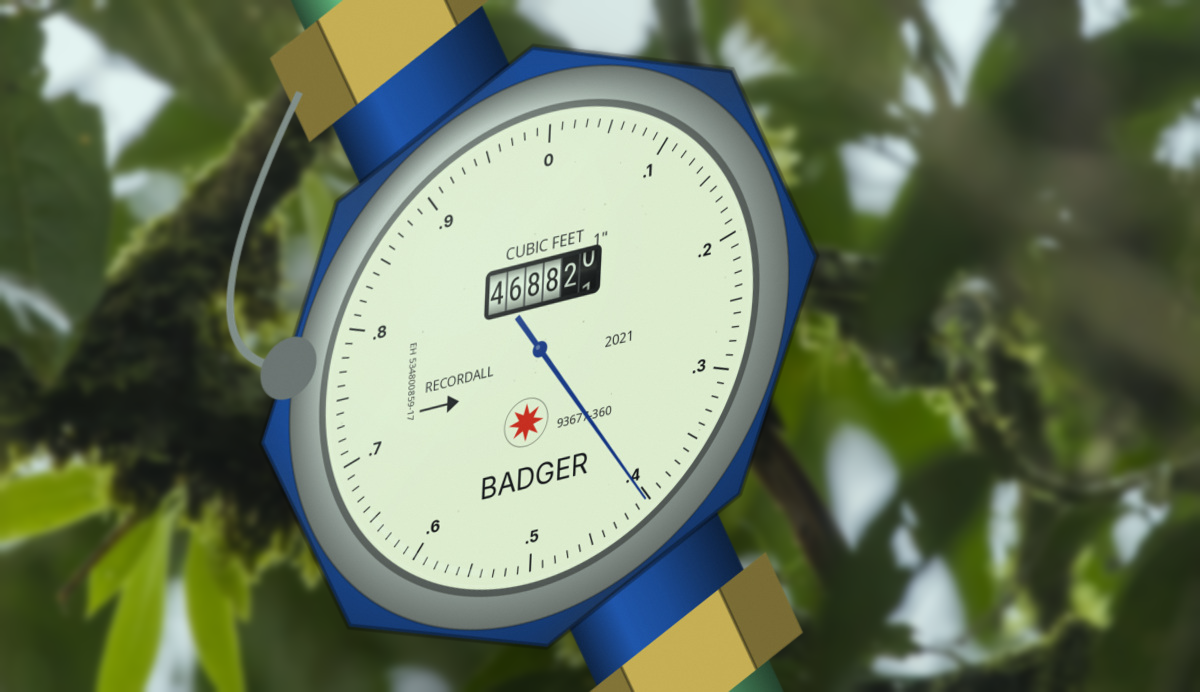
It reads value=468820.40 unit=ft³
